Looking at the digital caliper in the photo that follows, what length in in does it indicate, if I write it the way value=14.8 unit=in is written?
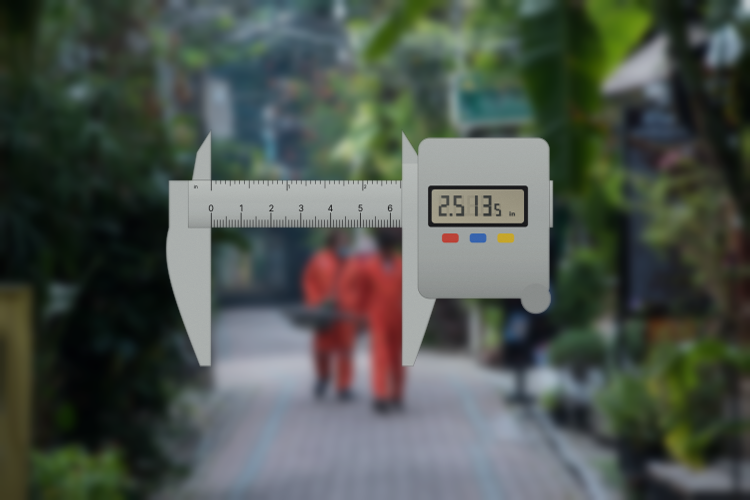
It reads value=2.5135 unit=in
